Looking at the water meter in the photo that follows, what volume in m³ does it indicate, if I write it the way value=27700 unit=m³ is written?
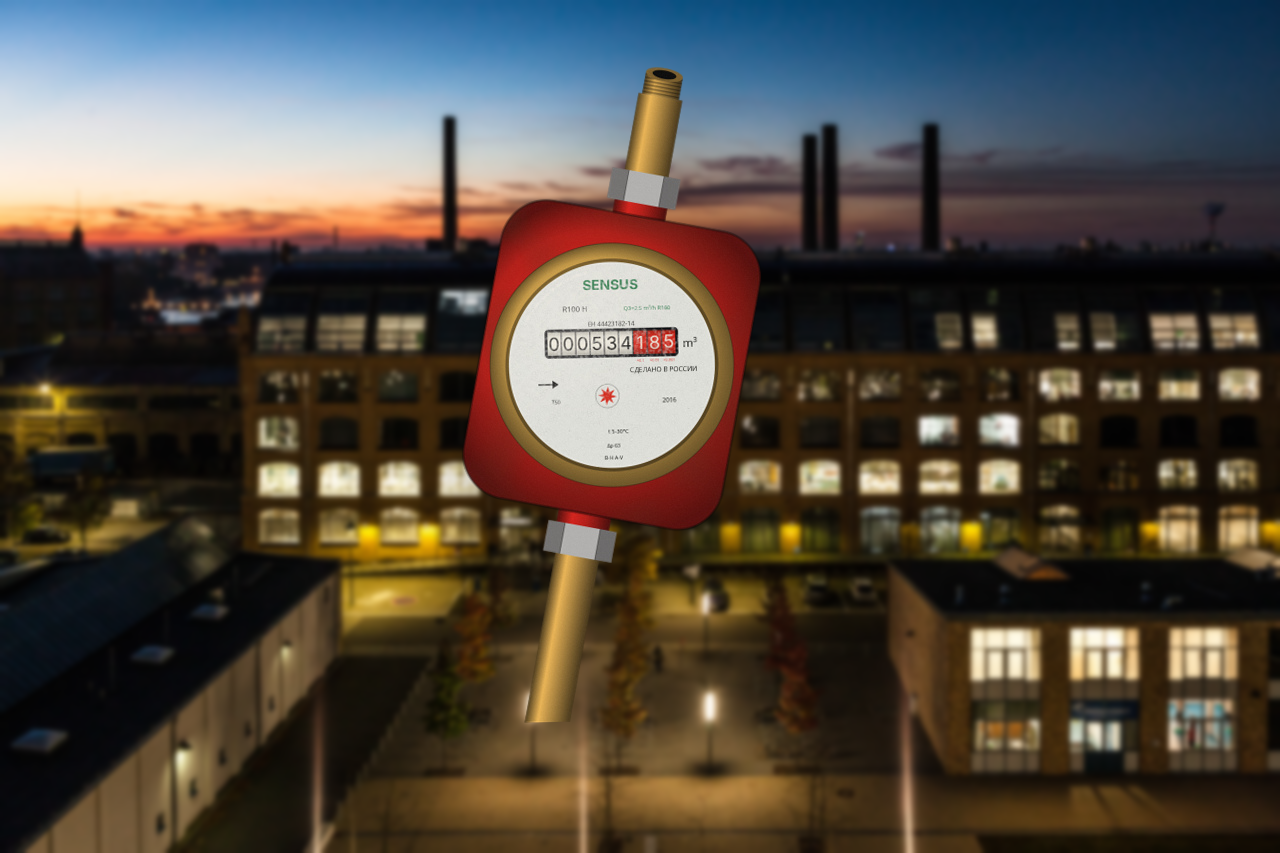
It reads value=534.185 unit=m³
